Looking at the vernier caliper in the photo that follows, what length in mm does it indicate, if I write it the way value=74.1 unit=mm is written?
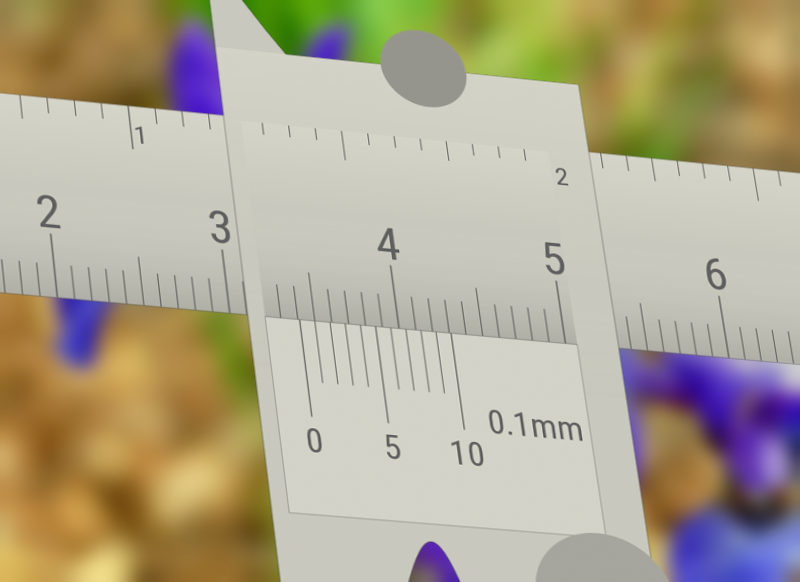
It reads value=34.1 unit=mm
